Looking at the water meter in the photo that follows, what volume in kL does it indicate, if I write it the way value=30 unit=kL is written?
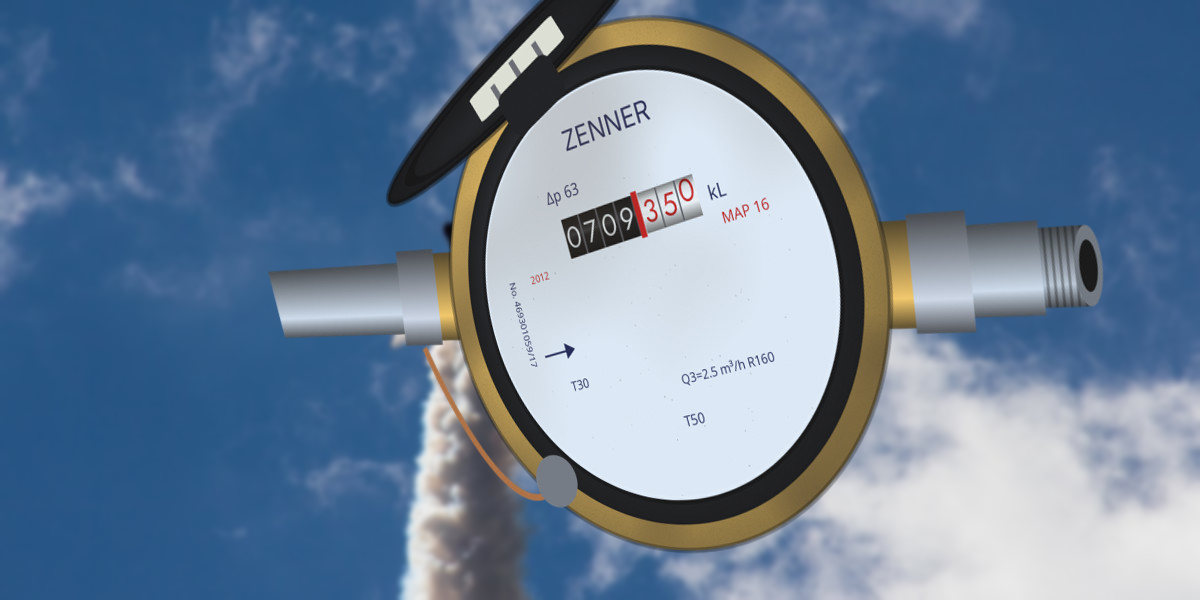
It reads value=709.350 unit=kL
